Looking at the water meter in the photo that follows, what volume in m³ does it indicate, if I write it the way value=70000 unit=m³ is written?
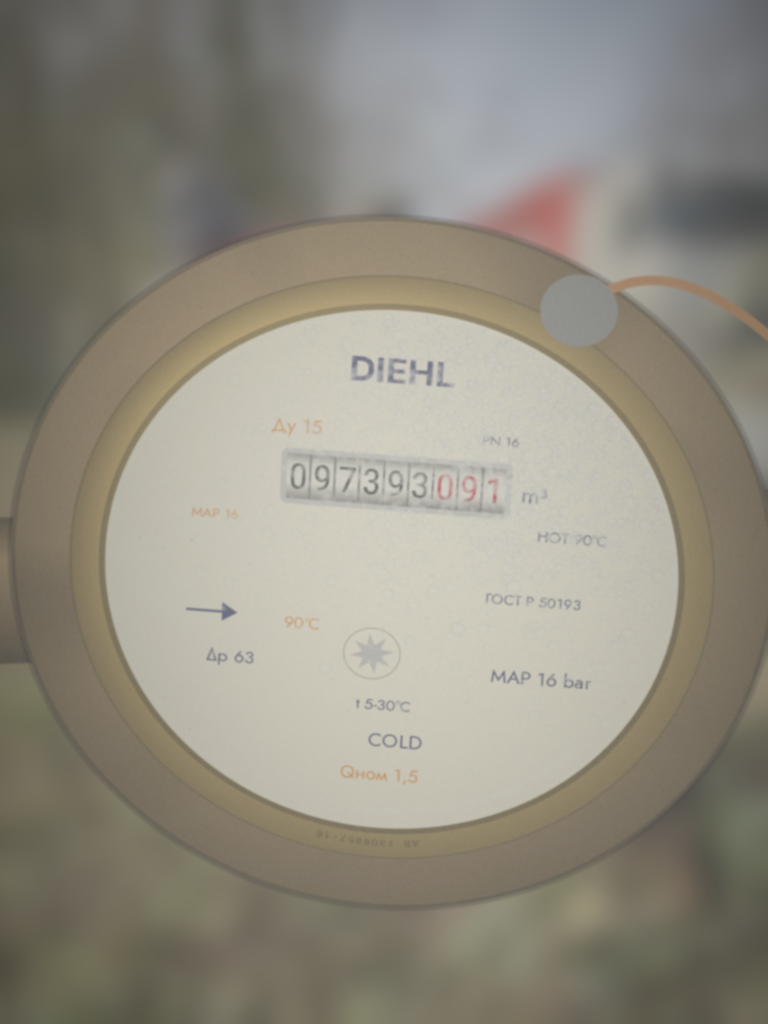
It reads value=97393.091 unit=m³
